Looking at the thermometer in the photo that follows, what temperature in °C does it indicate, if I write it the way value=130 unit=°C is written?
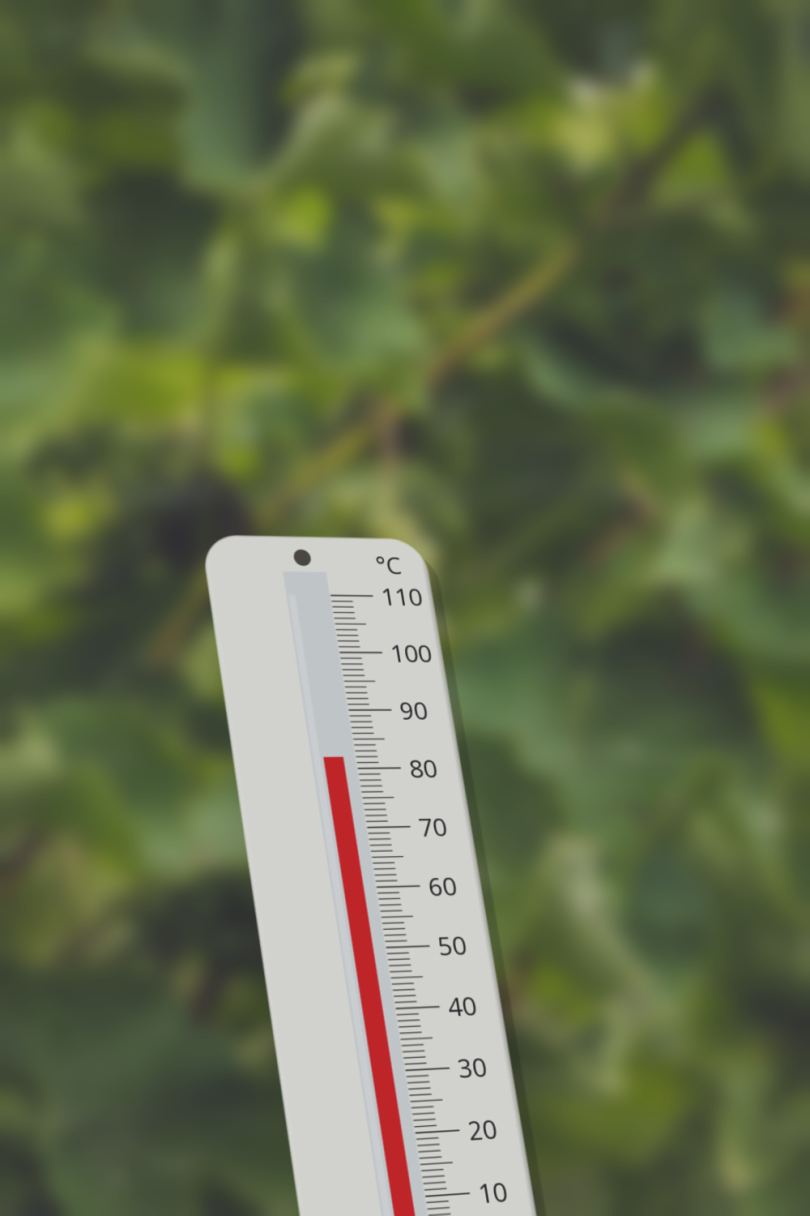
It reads value=82 unit=°C
